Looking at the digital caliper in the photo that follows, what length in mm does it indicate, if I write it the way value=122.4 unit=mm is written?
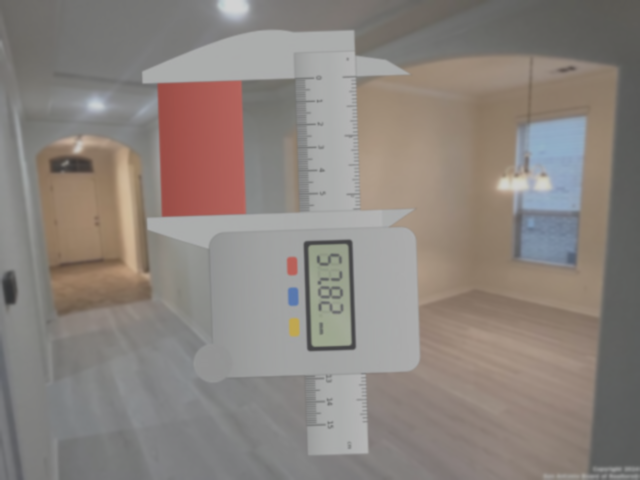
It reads value=57.82 unit=mm
